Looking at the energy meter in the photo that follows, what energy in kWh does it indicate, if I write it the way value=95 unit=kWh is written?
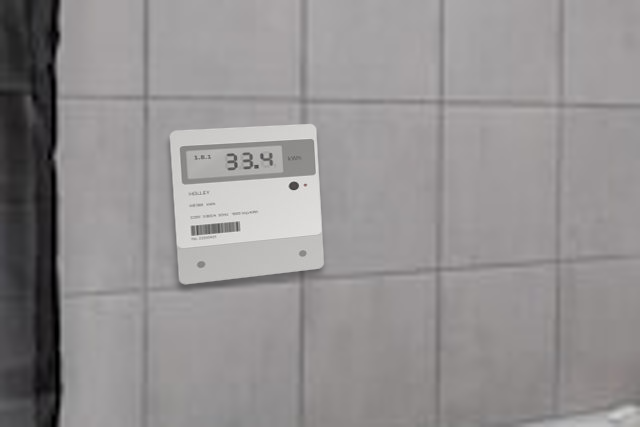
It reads value=33.4 unit=kWh
